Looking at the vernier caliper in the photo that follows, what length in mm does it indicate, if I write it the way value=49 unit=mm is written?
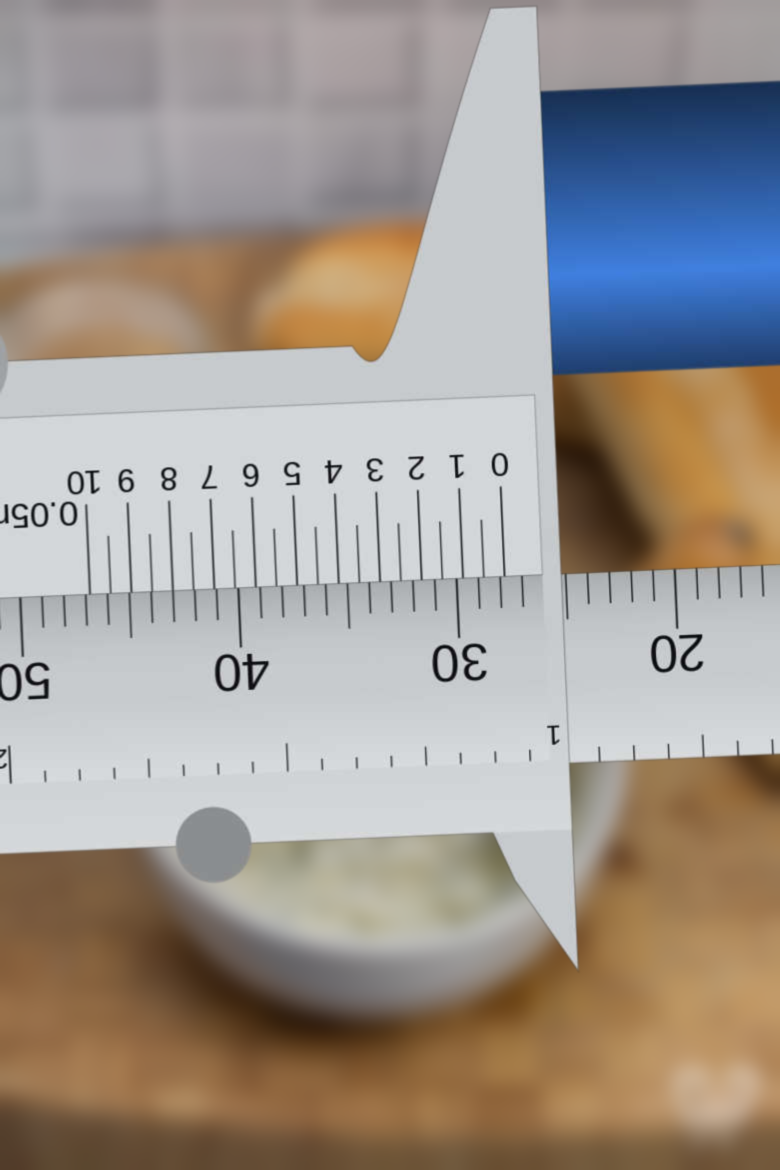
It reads value=27.8 unit=mm
